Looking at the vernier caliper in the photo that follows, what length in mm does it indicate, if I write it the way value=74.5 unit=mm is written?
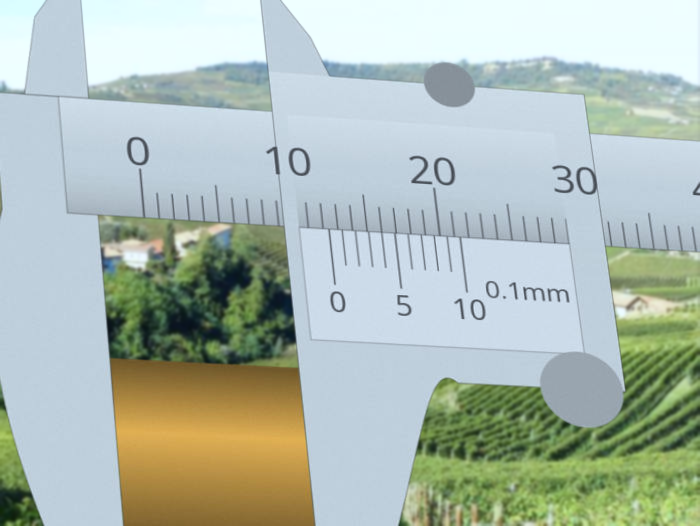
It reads value=12.4 unit=mm
